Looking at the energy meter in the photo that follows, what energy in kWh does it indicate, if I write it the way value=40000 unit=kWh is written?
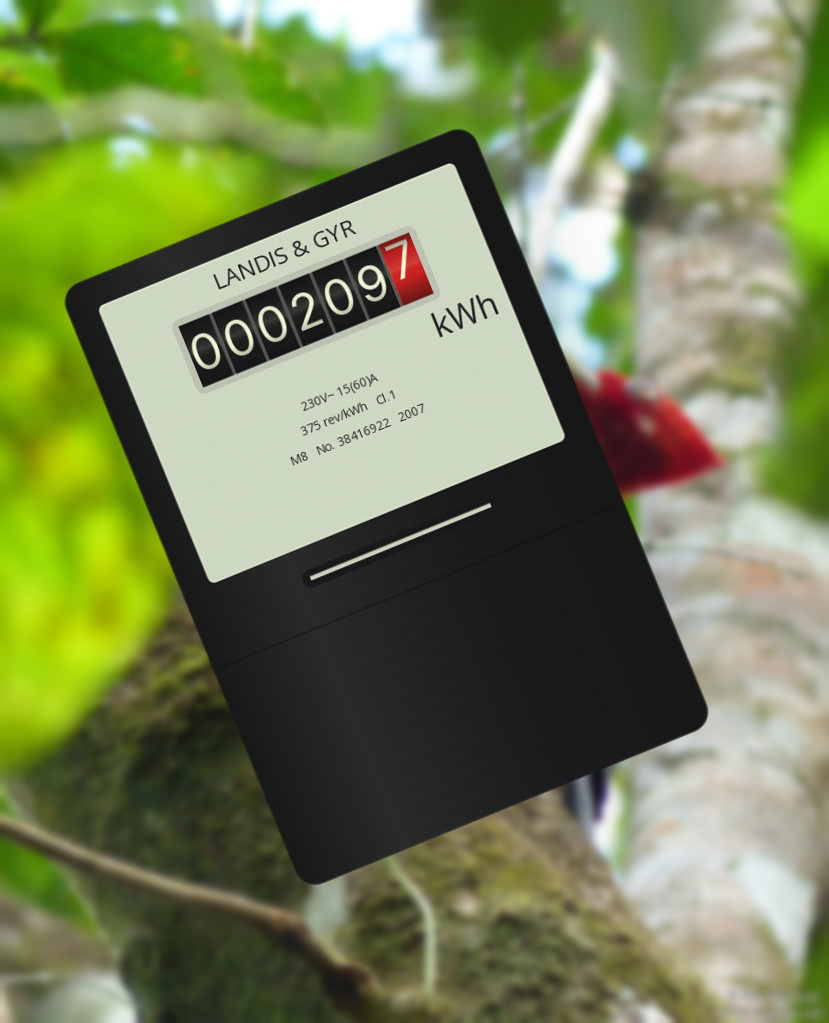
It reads value=209.7 unit=kWh
